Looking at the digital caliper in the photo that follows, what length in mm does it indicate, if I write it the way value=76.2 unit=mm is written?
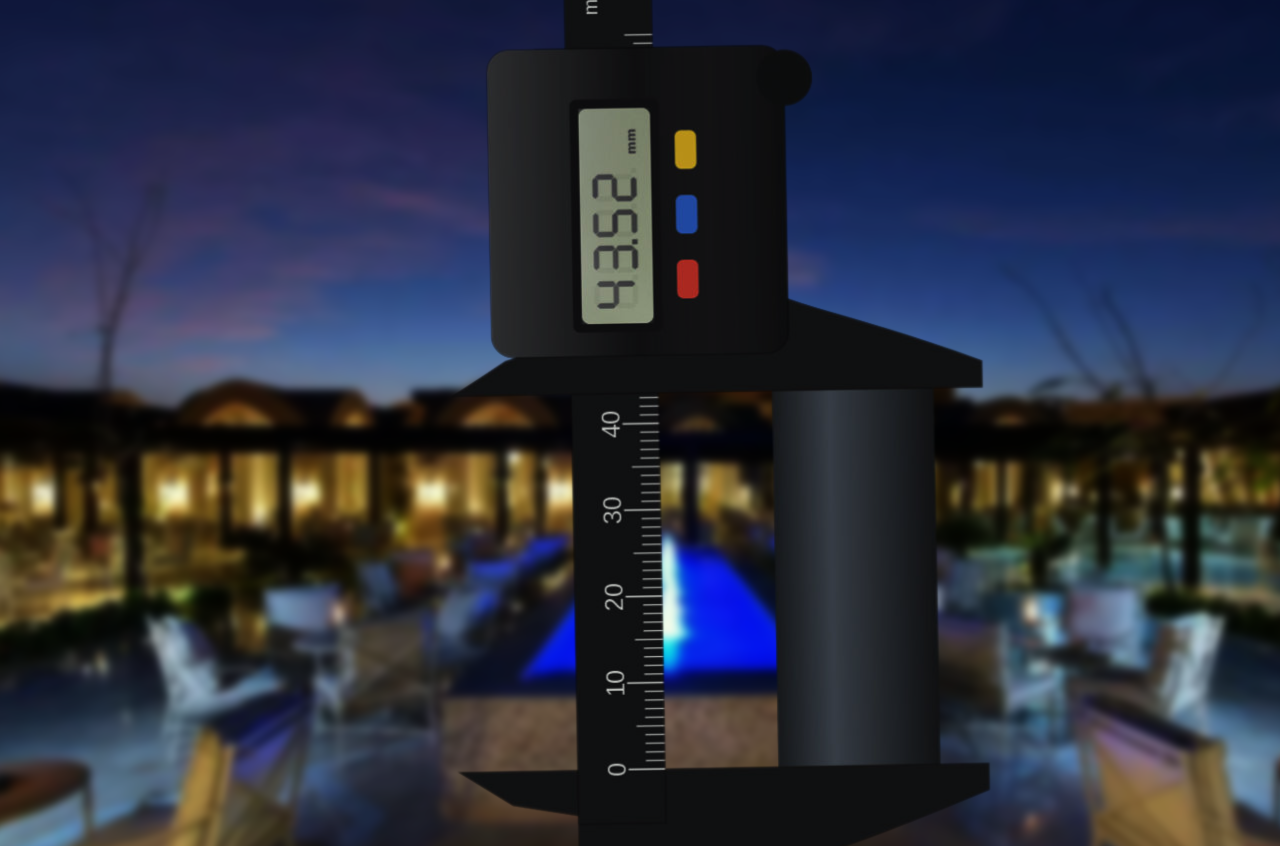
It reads value=43.52 unit=mm
